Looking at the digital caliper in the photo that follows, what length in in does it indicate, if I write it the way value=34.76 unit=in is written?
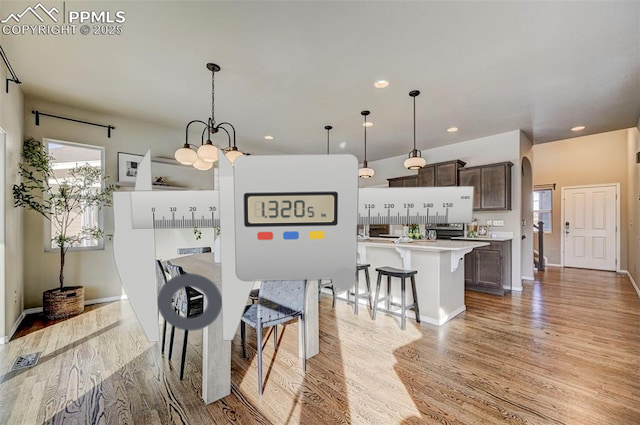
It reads value=1.3205 unit=in
